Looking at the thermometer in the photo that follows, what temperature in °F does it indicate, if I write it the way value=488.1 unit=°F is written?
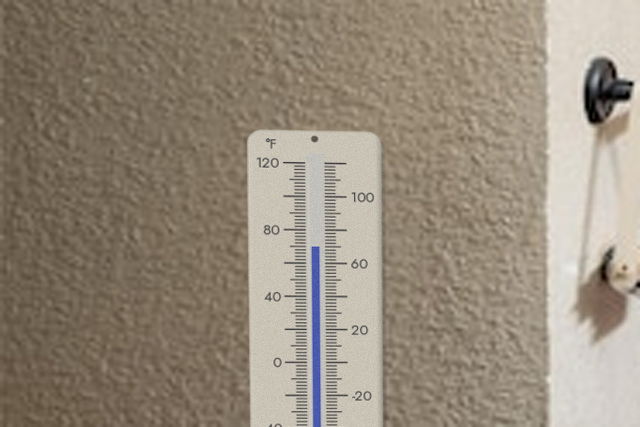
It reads value=70 unit=°F
